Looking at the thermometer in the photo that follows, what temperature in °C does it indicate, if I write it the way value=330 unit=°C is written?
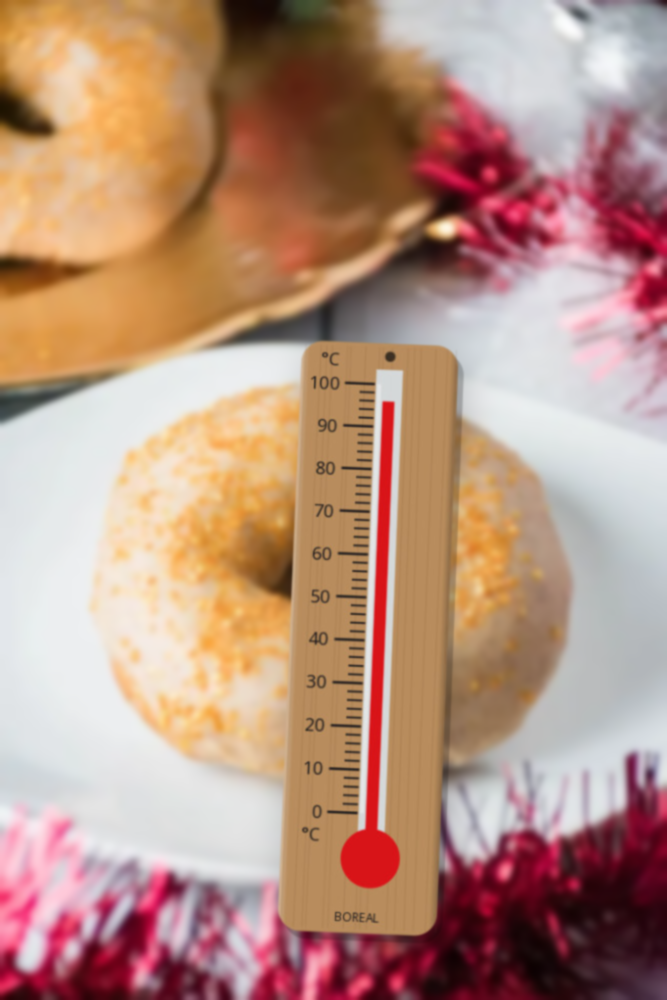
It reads value=96 unit=°C
